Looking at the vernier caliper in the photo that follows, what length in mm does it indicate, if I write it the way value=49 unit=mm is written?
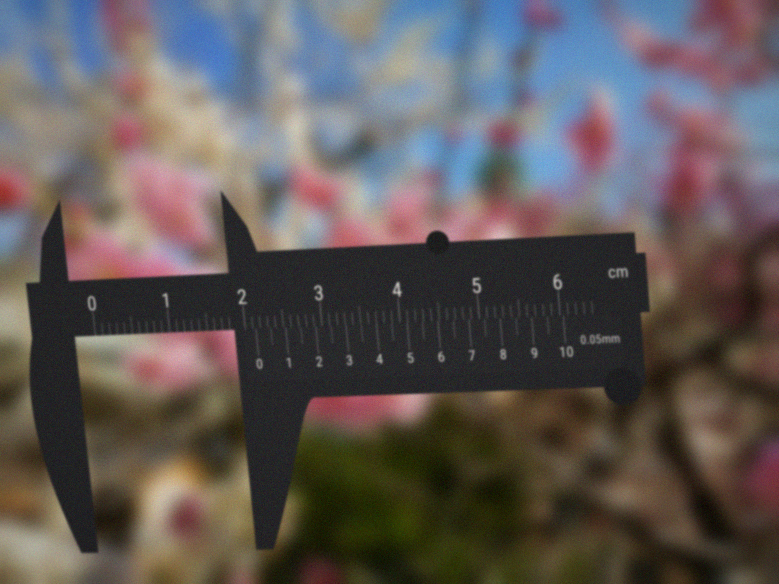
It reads value=21.4 unit=mm
